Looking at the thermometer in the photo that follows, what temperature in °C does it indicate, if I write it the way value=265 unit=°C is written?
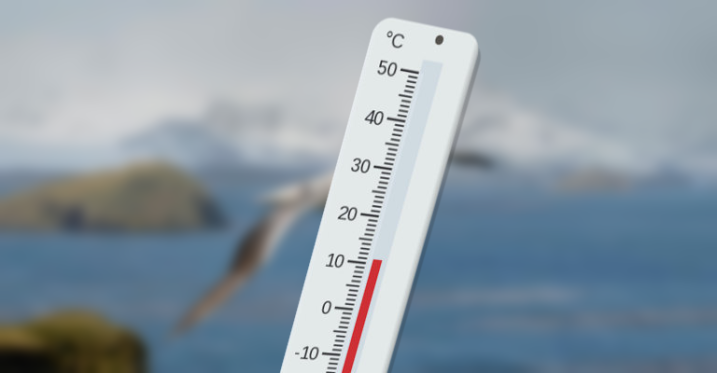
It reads value=11 unit=°C
